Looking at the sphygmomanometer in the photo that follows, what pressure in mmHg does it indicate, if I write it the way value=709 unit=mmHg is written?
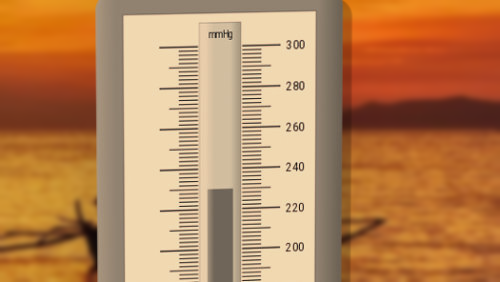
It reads value=230 unit=mmHg
